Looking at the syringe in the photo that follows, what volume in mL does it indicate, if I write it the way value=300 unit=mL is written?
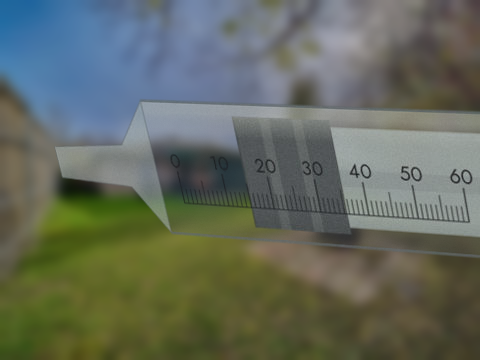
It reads value=15 unit=mL
